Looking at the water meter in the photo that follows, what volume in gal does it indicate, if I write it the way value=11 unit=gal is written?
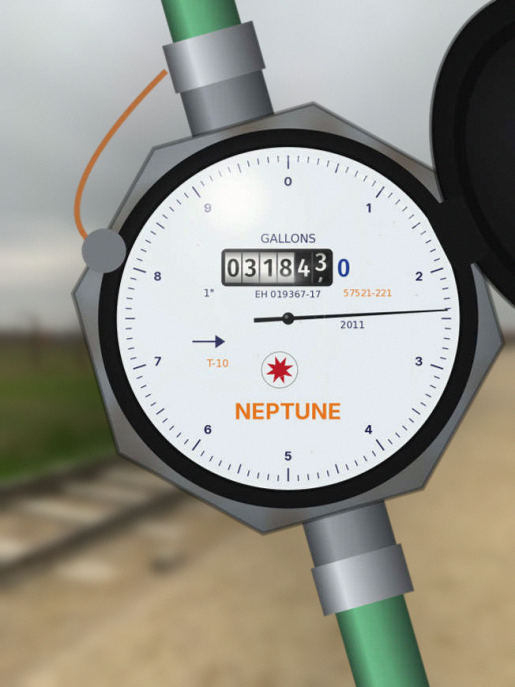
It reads value=318432.4 unit=gal
